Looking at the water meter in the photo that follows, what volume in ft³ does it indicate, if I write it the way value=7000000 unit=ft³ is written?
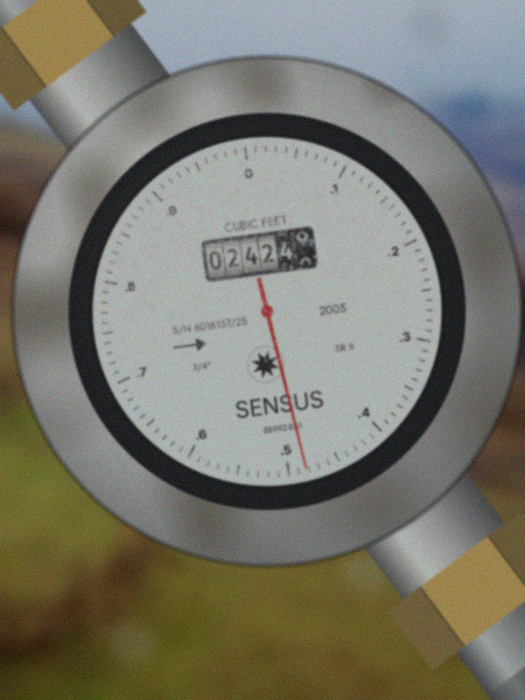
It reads value=24248.48 unit=ft³
